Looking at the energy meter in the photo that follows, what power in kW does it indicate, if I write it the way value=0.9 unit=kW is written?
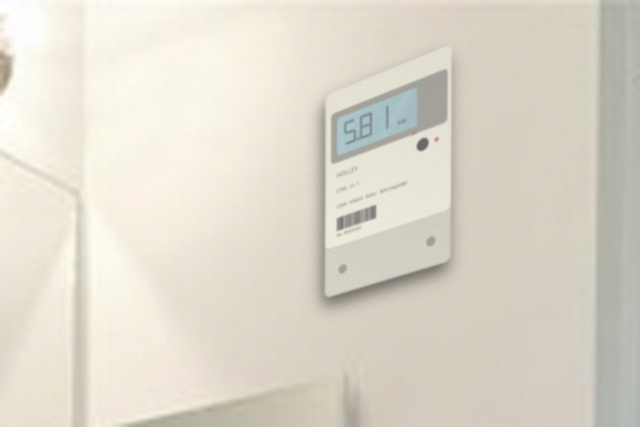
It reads value=5.81 unit=kW
